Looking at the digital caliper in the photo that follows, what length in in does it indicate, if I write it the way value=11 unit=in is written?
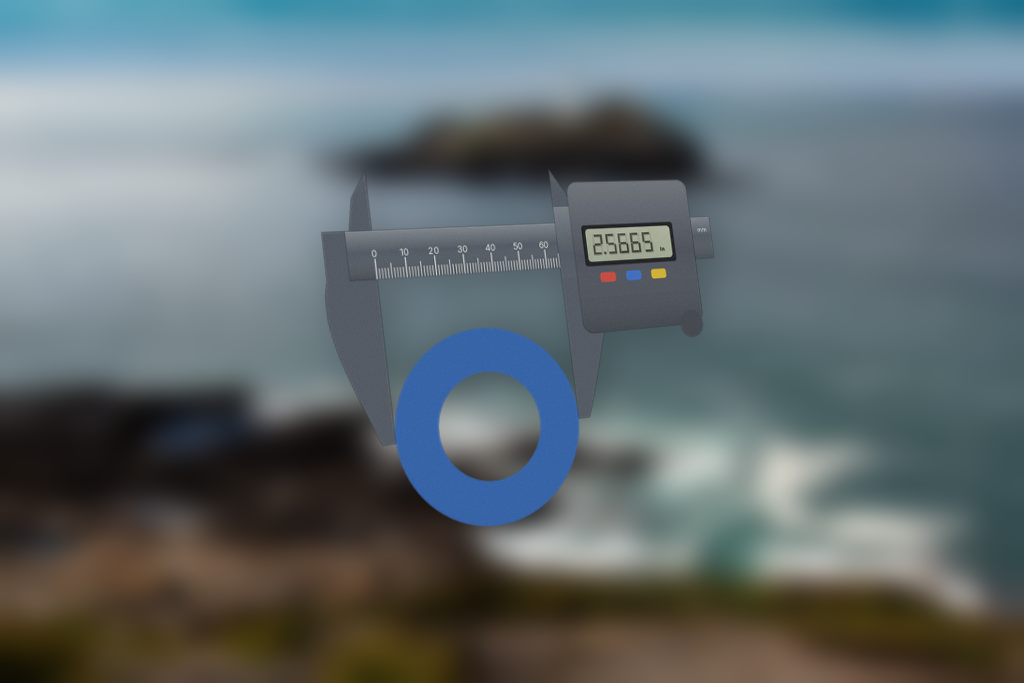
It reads value=2.5665 unit=in
